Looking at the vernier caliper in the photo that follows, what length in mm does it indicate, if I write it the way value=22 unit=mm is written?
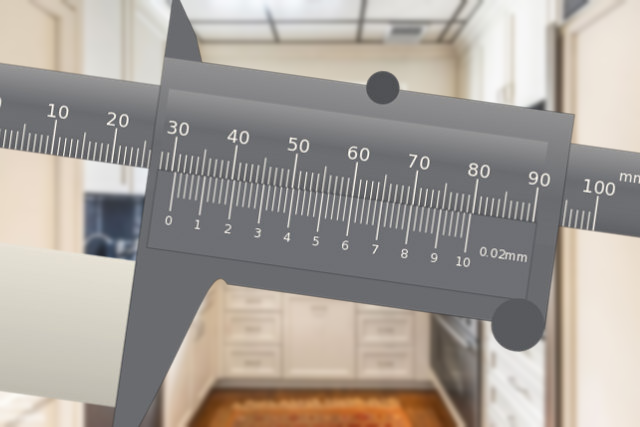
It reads value=30.6 unit=mm
